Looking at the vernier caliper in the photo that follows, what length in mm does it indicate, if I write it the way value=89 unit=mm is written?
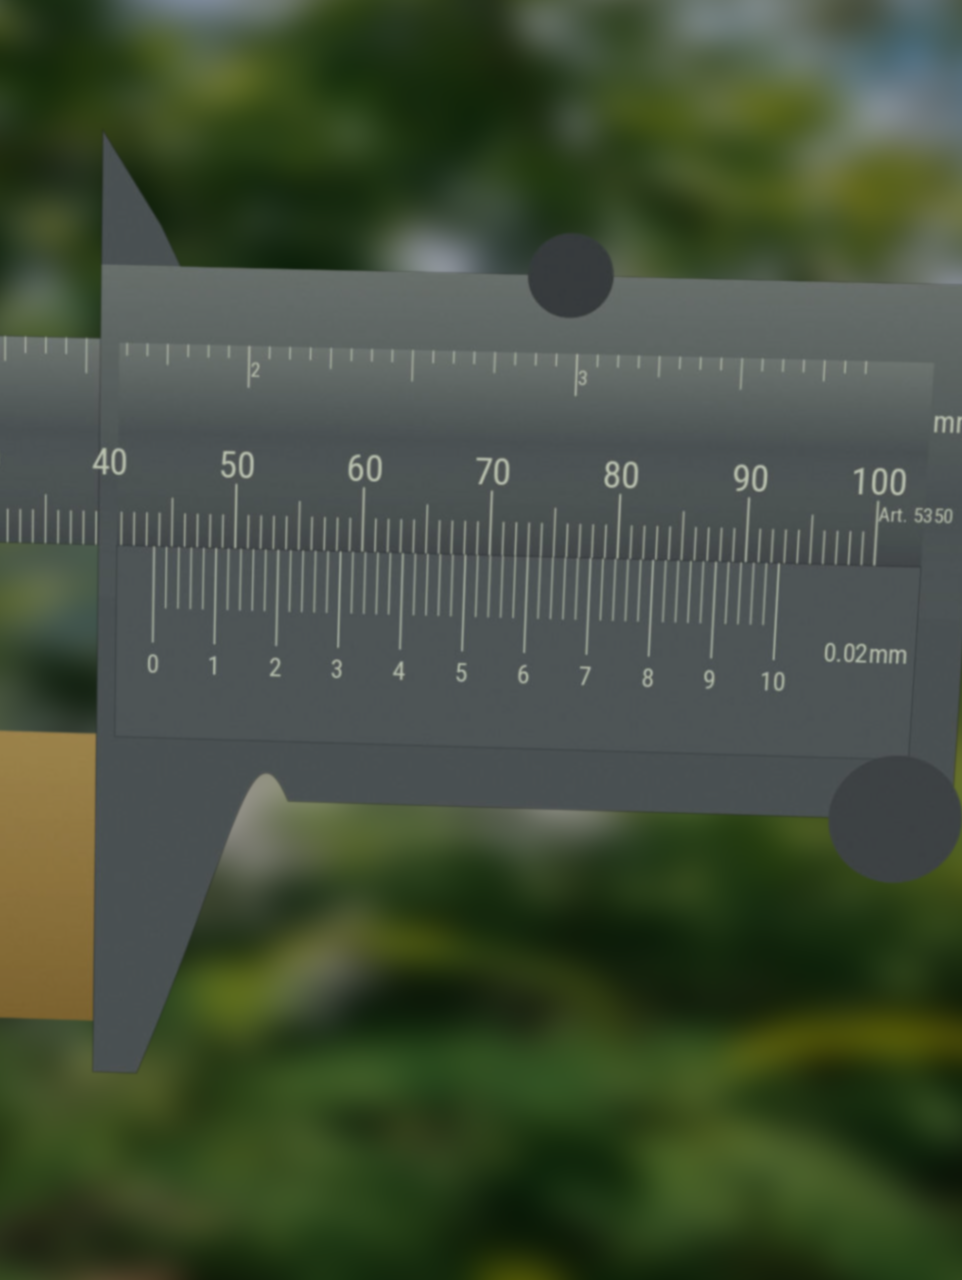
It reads value=43.6 unit=mm
